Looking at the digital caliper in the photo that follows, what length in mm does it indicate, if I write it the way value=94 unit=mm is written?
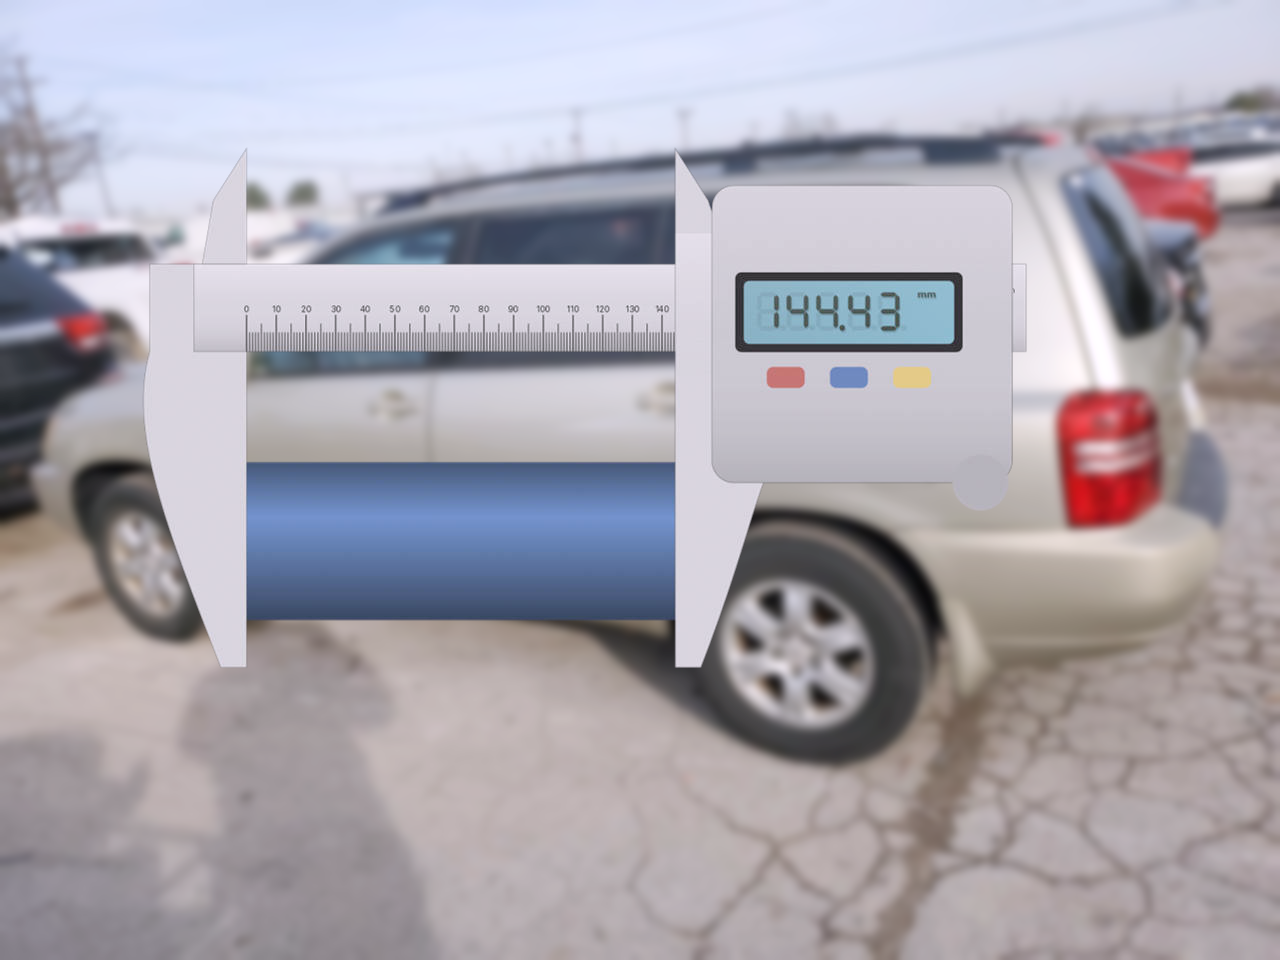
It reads value=144.43 unit=mm
